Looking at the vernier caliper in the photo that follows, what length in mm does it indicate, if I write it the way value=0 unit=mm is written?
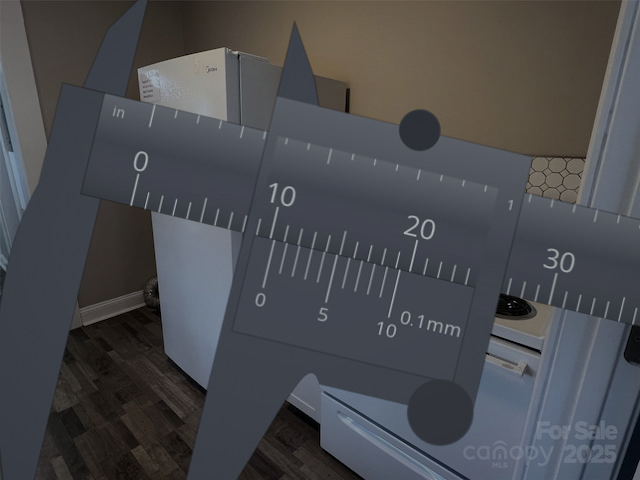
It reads value=10.3 unit=mm
